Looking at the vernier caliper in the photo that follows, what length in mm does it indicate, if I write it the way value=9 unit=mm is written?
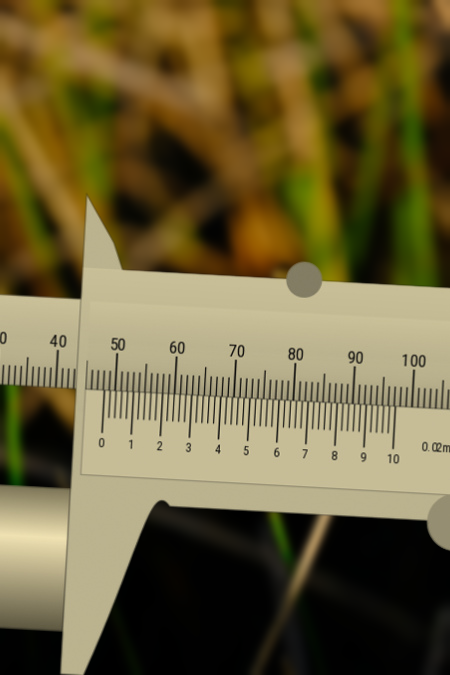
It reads value=48.2 unit=mm
